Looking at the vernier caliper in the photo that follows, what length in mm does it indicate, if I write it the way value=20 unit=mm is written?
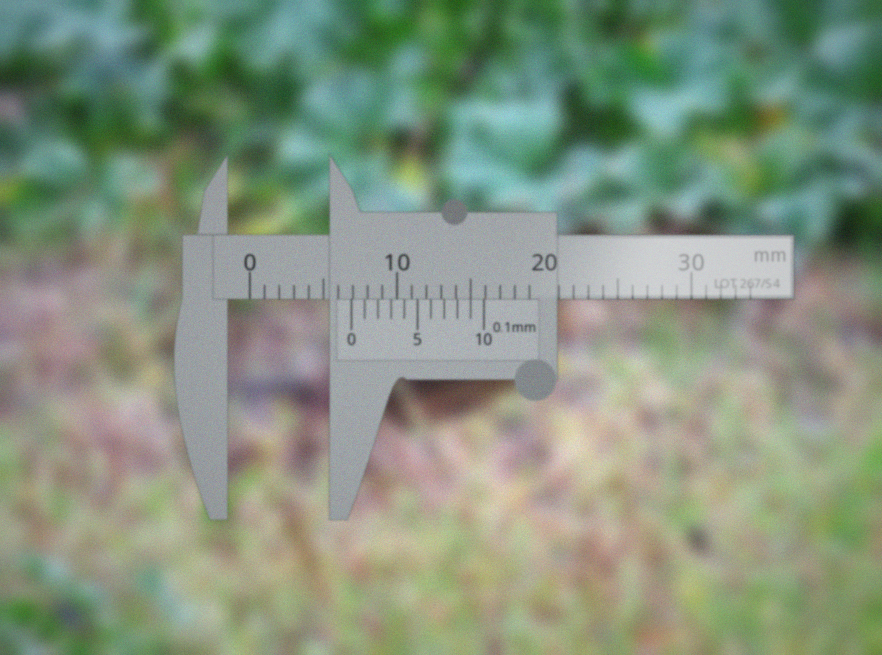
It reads value=6.9 unit=mm
